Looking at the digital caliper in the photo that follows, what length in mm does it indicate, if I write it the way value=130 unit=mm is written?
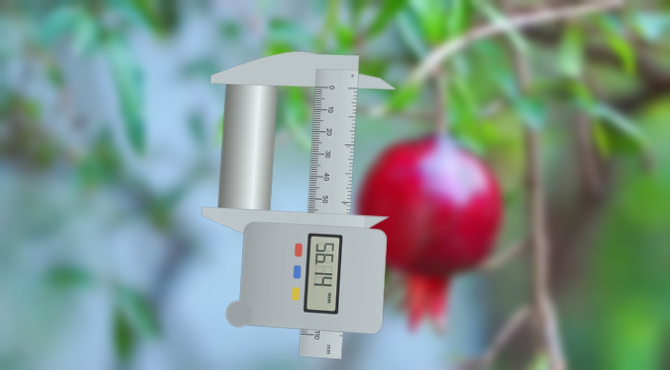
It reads value=56.14 unit=mm
